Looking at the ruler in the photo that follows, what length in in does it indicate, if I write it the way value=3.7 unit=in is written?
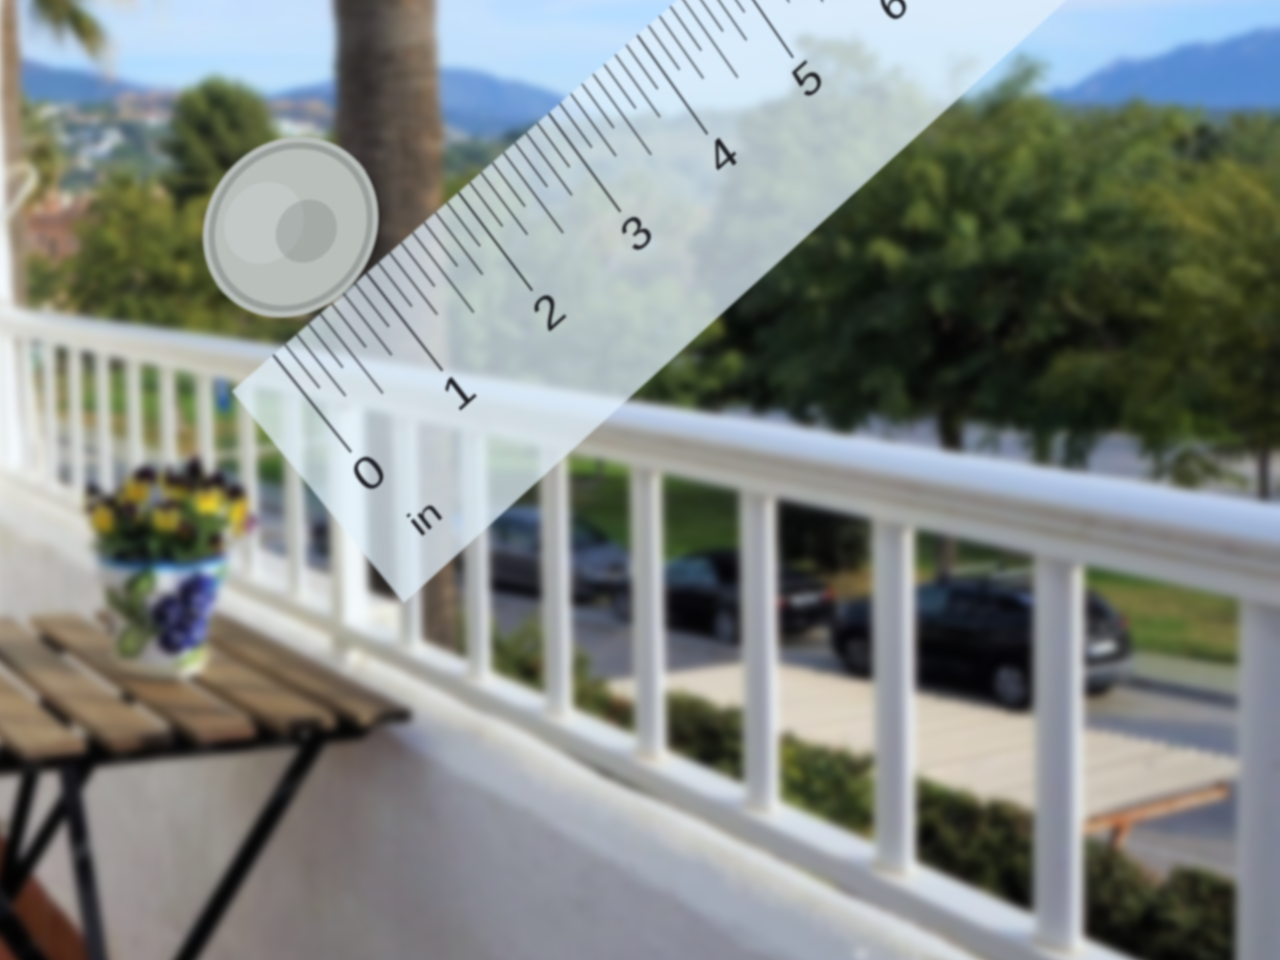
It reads value=1.5 unit=in
